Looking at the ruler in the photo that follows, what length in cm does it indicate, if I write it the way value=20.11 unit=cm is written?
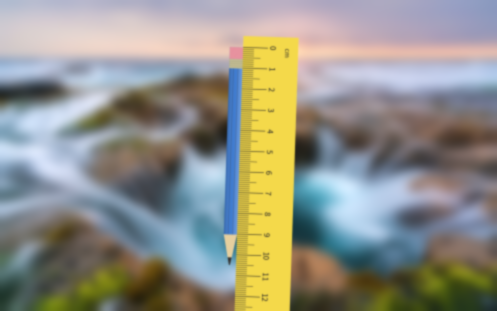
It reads value=10.5 unit=cm
